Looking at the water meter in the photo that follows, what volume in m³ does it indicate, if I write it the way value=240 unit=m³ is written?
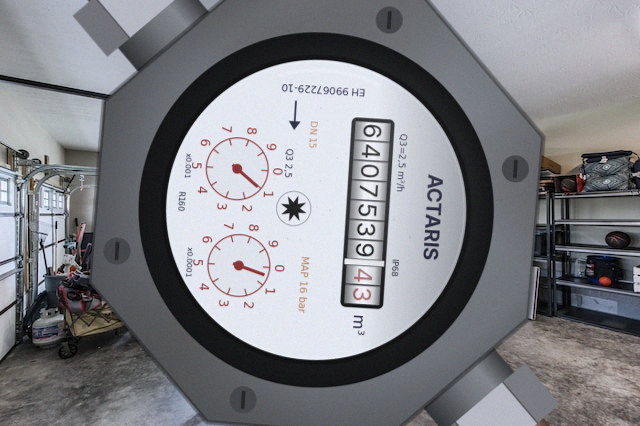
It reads value=6407539.4310 unit=m³
